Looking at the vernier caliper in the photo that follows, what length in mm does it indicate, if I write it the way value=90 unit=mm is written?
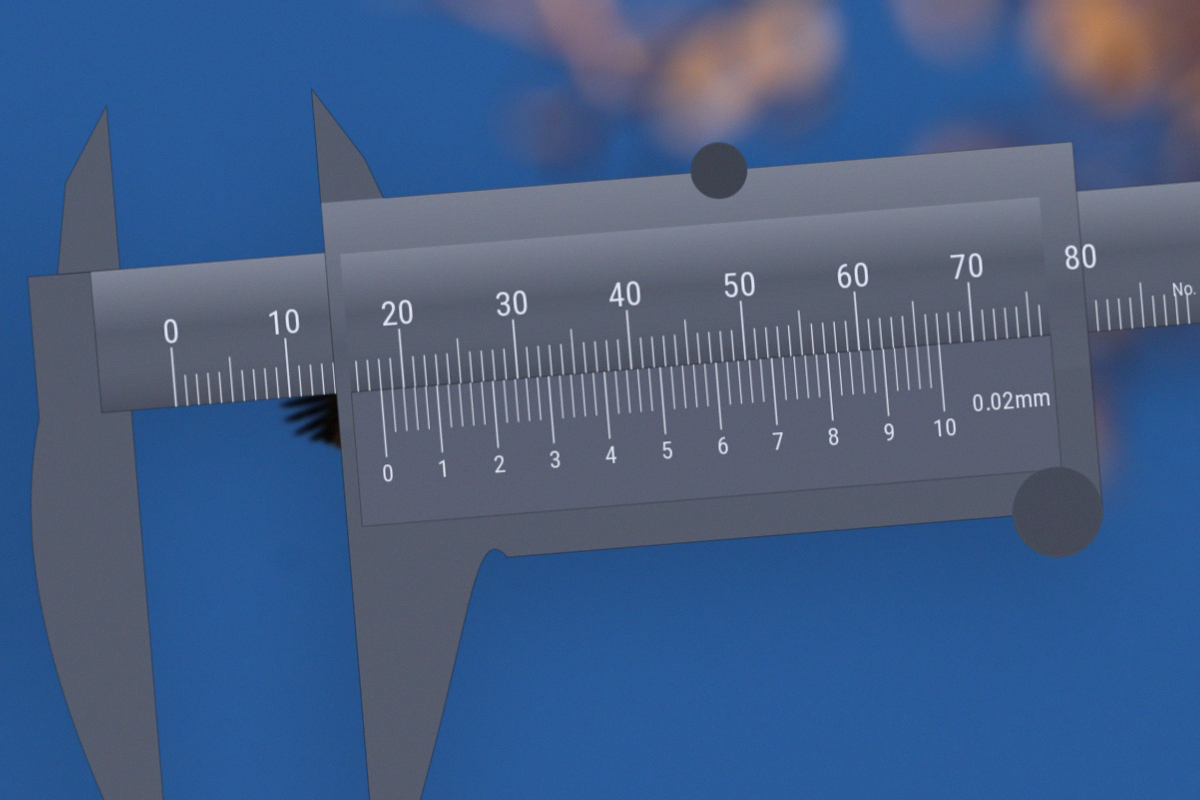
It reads value=18.0 unit=mm
